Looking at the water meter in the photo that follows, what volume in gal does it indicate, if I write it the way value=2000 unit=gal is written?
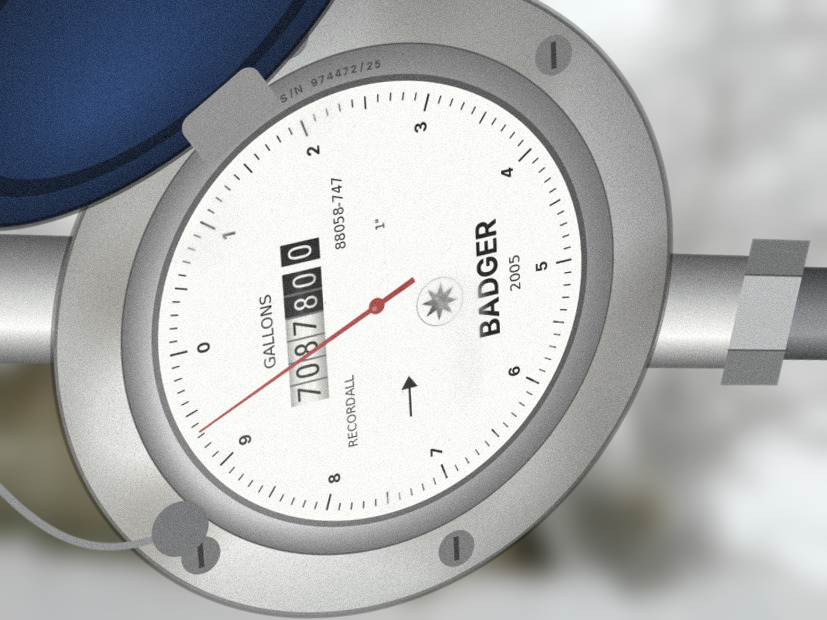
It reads value=7087799.3 unit=gal
